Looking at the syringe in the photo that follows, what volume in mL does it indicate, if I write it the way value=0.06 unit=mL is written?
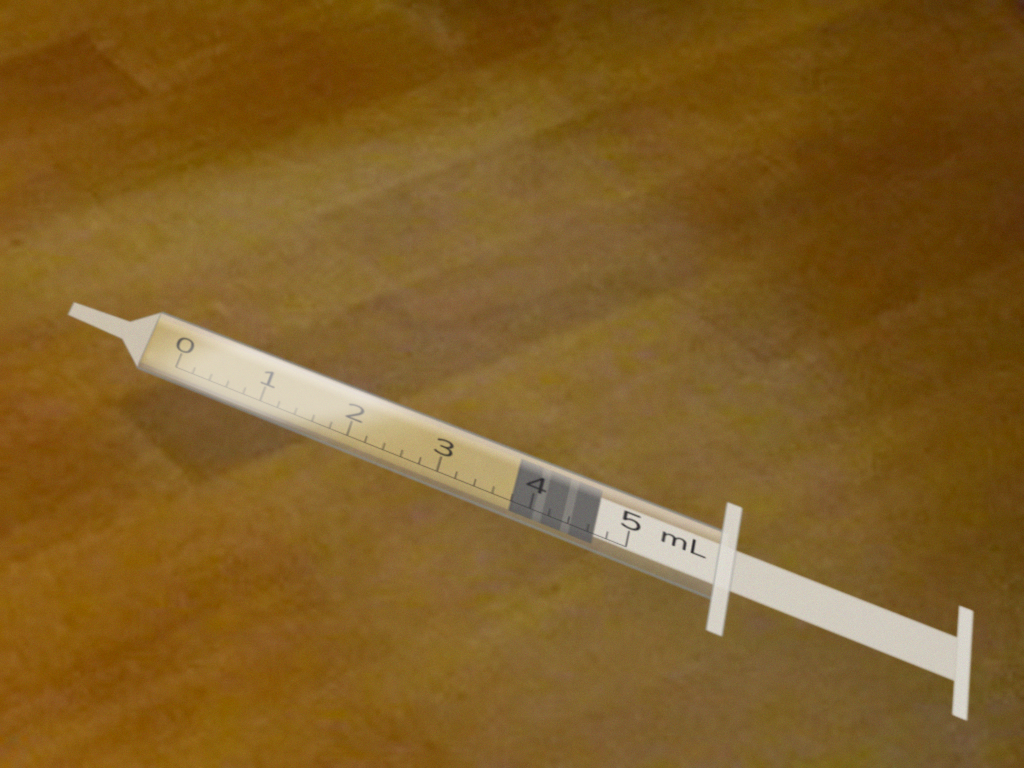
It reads value=3.8 unit=mL
